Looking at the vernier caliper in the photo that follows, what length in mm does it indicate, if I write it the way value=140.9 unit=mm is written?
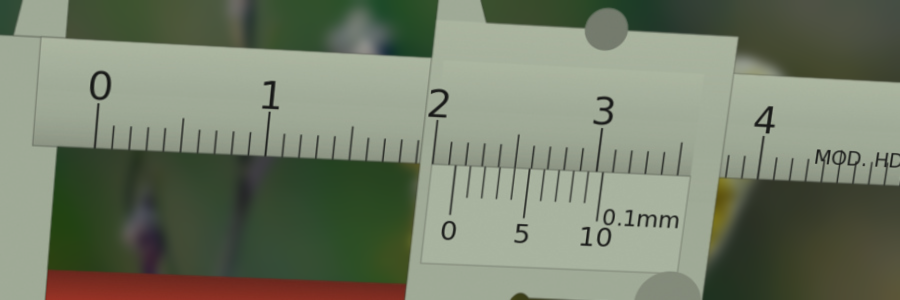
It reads value=21.4 unit=mm
